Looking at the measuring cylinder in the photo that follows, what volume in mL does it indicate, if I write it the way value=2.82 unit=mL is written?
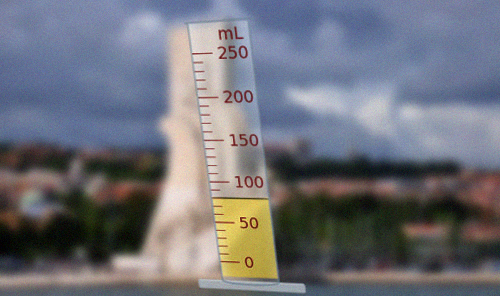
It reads value=80 unit=mL
